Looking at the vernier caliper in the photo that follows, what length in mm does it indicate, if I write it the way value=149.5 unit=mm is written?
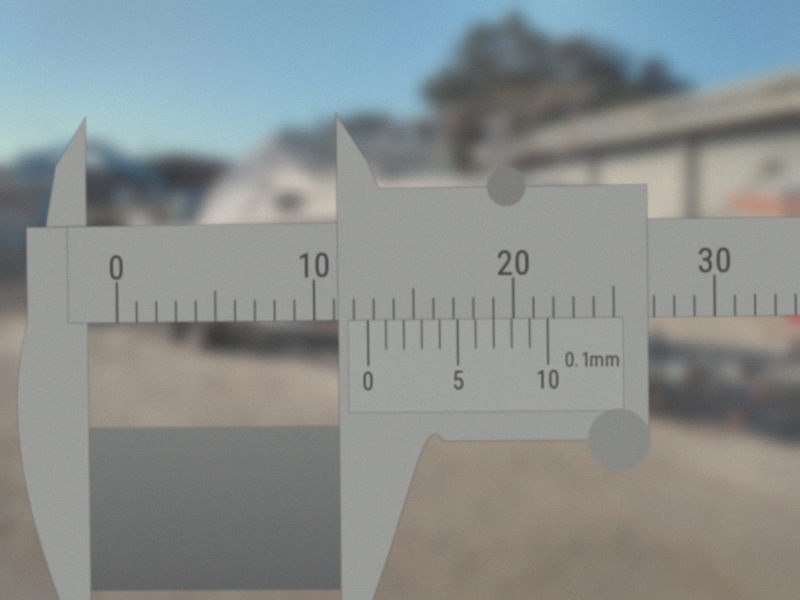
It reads value=12.7 unit=mm
